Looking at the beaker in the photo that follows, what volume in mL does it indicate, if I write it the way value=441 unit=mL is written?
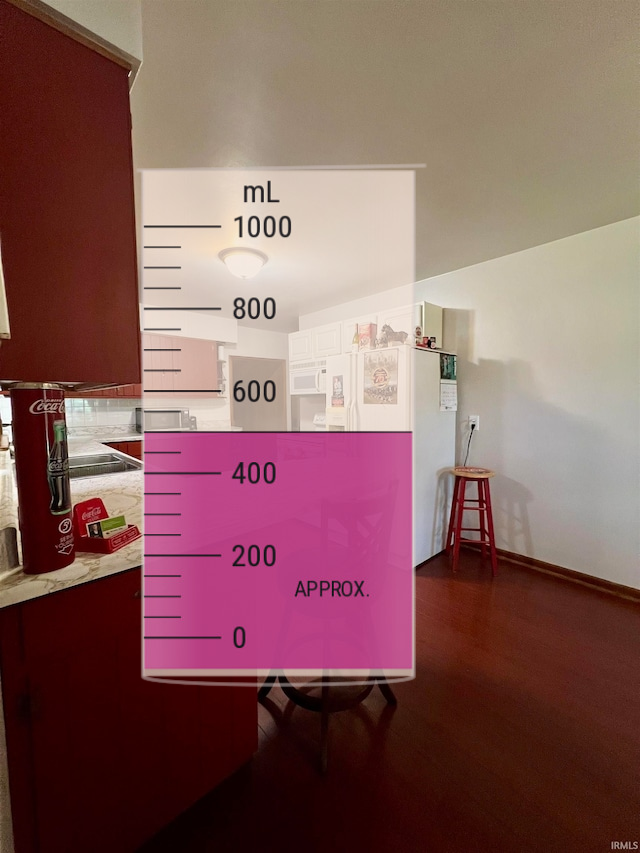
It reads value=500 unit=mL
